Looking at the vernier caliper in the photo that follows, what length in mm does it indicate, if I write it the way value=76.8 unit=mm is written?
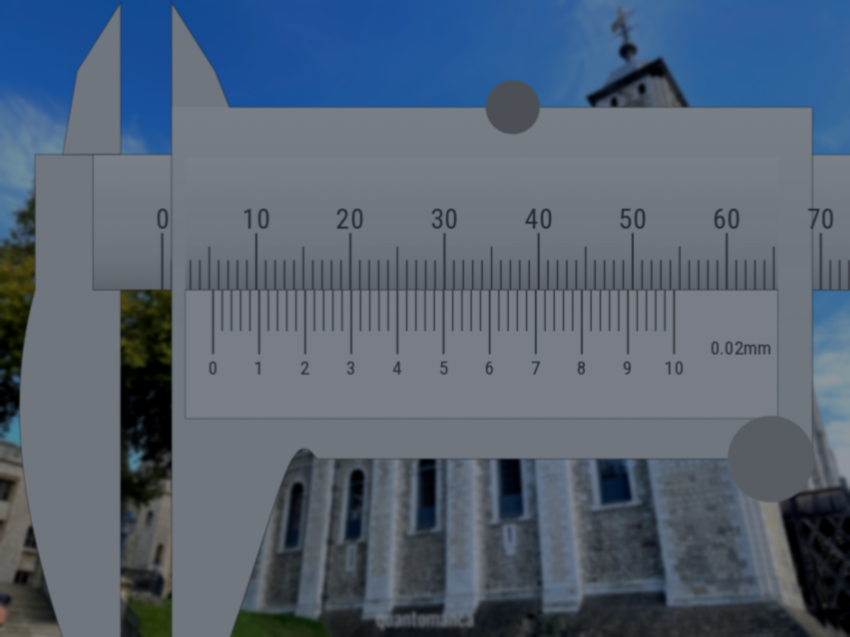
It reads value=5.4 unit=mm
